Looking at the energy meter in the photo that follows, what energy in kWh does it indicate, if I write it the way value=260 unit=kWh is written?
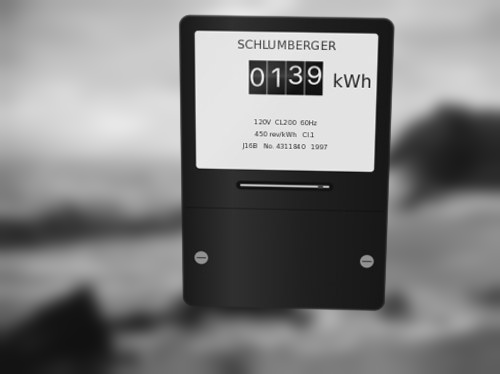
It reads value=139 unit=kWh
